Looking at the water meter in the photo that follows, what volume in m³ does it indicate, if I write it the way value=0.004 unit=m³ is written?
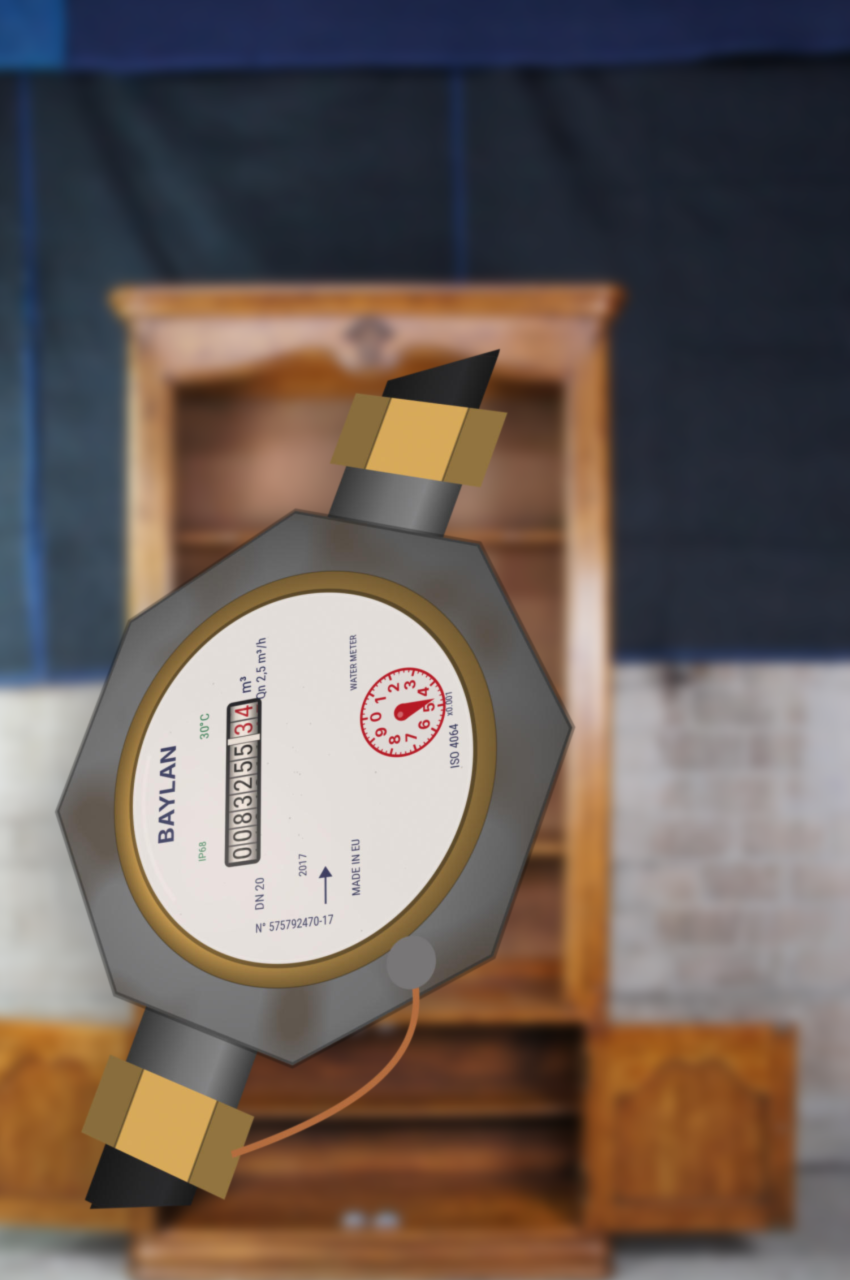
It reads value=83255.344 unit=m³
